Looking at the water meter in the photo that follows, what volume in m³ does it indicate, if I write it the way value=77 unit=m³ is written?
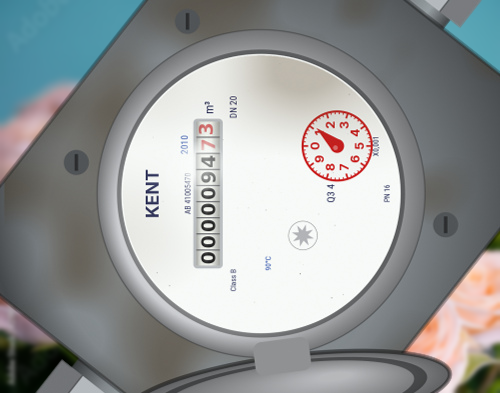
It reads value=94.731 unit=m³
